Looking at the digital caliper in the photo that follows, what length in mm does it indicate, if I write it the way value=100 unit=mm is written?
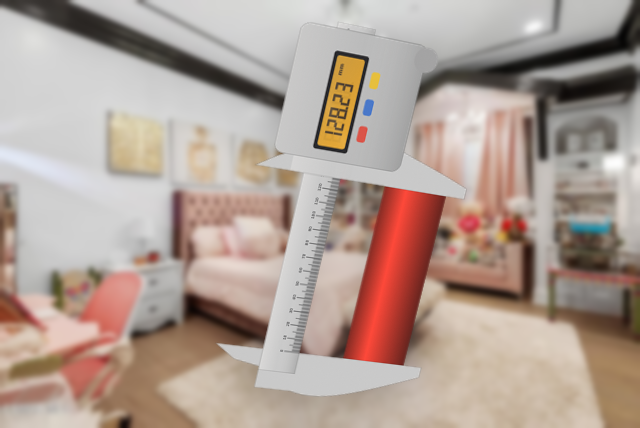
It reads value=128.23 unit=mm
